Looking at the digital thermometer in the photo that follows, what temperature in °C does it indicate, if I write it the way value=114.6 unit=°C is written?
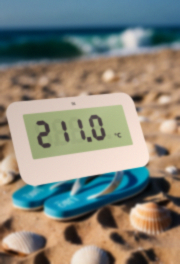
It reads value=211.0 unit=°C
